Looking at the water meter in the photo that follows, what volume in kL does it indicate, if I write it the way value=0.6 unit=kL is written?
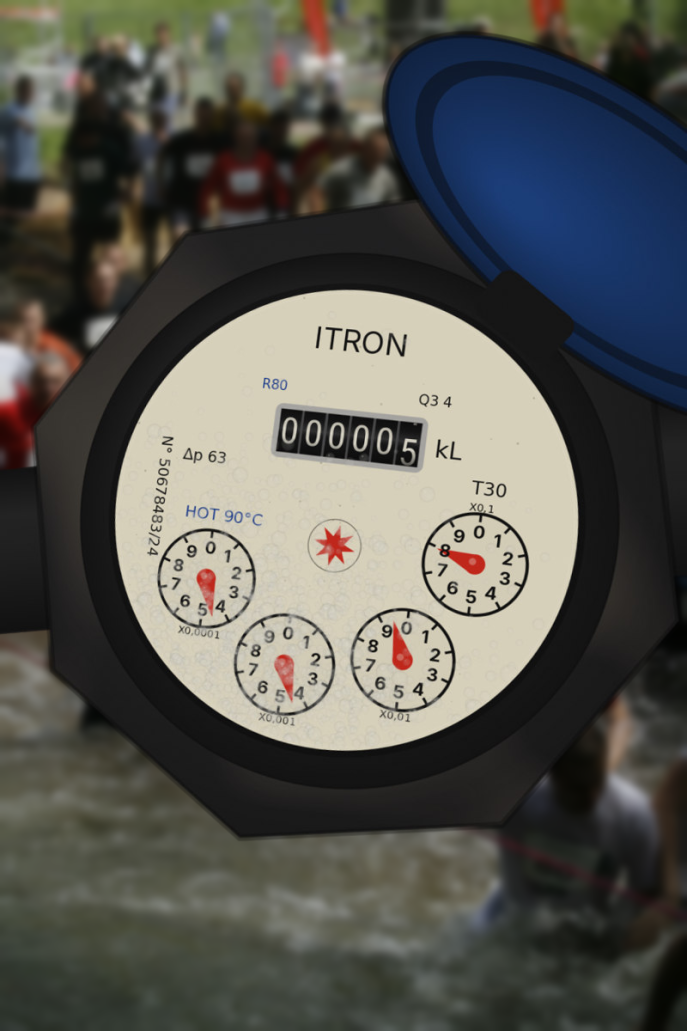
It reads value=4.7944 unit=kL
